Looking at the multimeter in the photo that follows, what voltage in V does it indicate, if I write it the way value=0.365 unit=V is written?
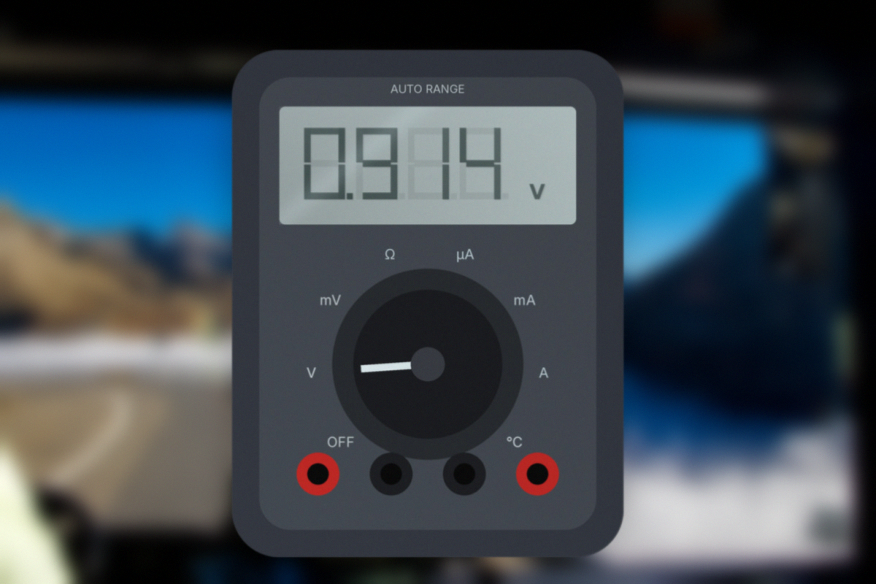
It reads value=0.914 unit=V
